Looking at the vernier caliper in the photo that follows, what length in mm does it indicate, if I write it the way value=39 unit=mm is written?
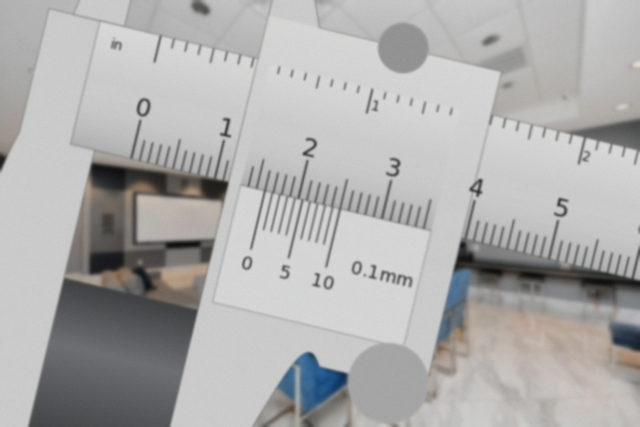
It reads value=16.0 unit=mm
